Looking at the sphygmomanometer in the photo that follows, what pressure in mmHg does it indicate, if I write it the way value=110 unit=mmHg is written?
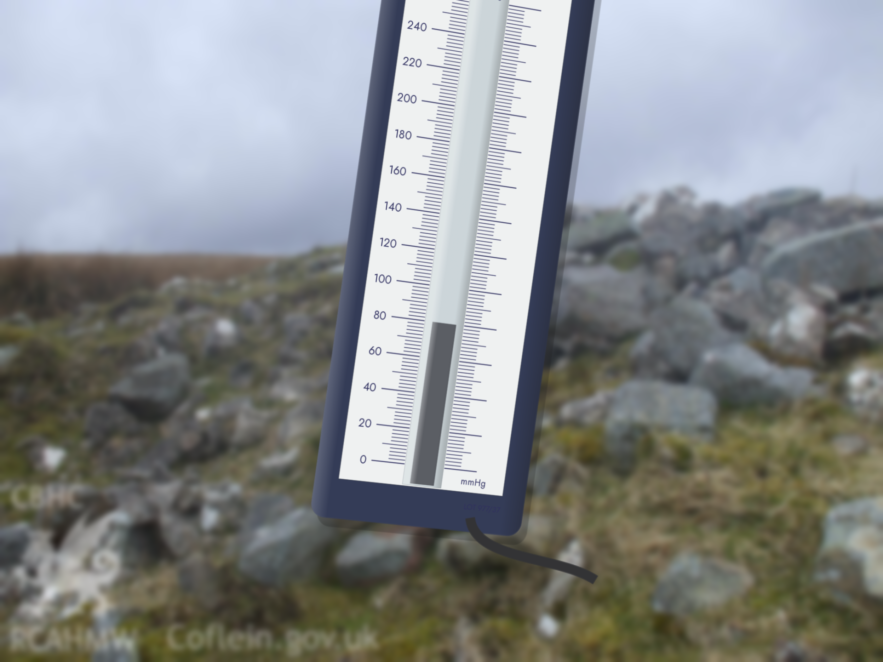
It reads value=80 unit=mmHg
